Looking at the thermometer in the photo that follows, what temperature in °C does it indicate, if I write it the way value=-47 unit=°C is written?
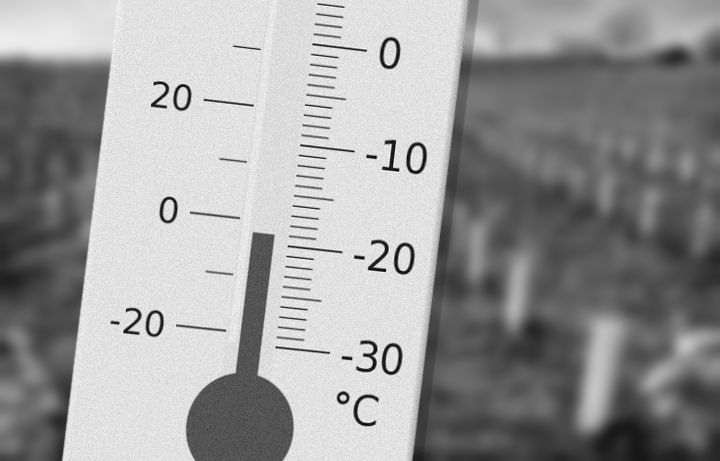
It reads value=-19 unit=°C
